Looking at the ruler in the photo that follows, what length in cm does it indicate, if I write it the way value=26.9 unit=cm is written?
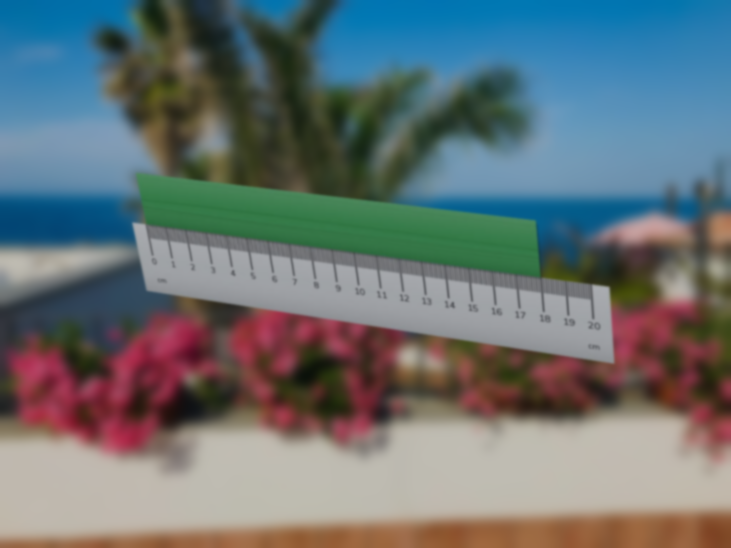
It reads value=18 unit=cm
